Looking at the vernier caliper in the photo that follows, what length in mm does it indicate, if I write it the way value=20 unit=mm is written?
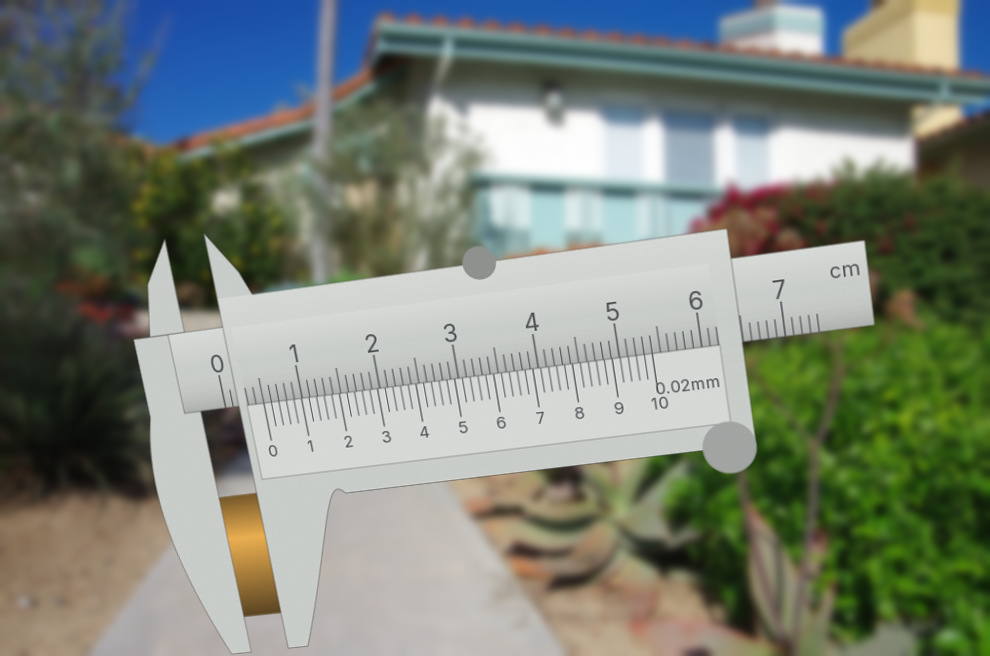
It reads value=5.0 unit=mm
